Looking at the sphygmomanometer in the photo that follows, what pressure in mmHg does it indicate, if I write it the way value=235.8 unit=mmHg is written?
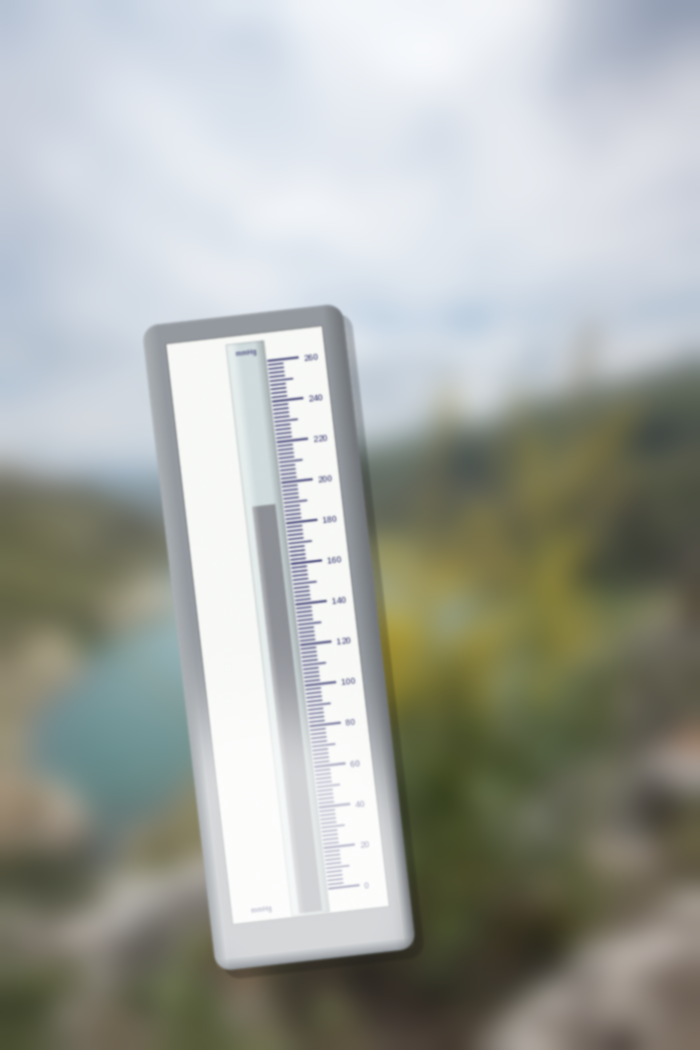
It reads value=190 unit=mmHg
